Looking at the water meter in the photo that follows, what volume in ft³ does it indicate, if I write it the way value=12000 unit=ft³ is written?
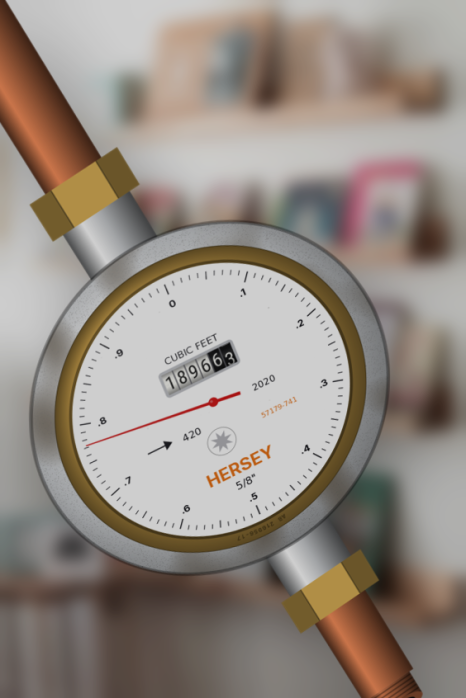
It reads value=189662.77 unit=ft³
